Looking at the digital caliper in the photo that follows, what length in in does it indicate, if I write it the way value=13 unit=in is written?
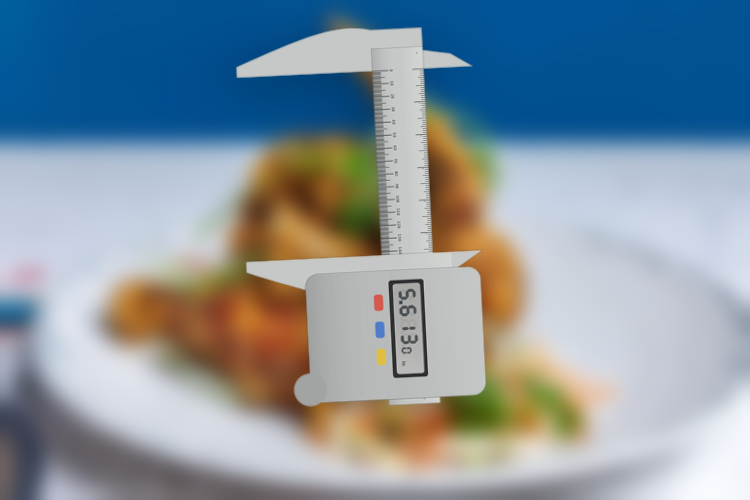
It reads value=5.6130 unit=in
